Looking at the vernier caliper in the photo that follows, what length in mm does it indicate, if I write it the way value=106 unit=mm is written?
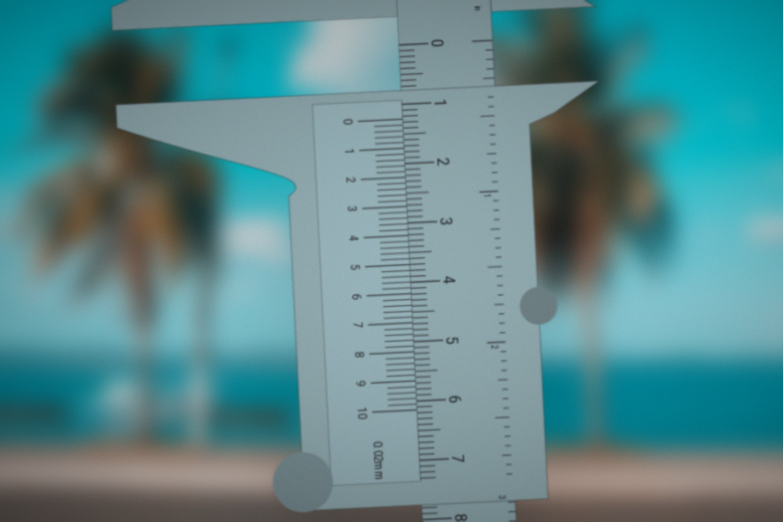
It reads value=12.5 unit=mm
